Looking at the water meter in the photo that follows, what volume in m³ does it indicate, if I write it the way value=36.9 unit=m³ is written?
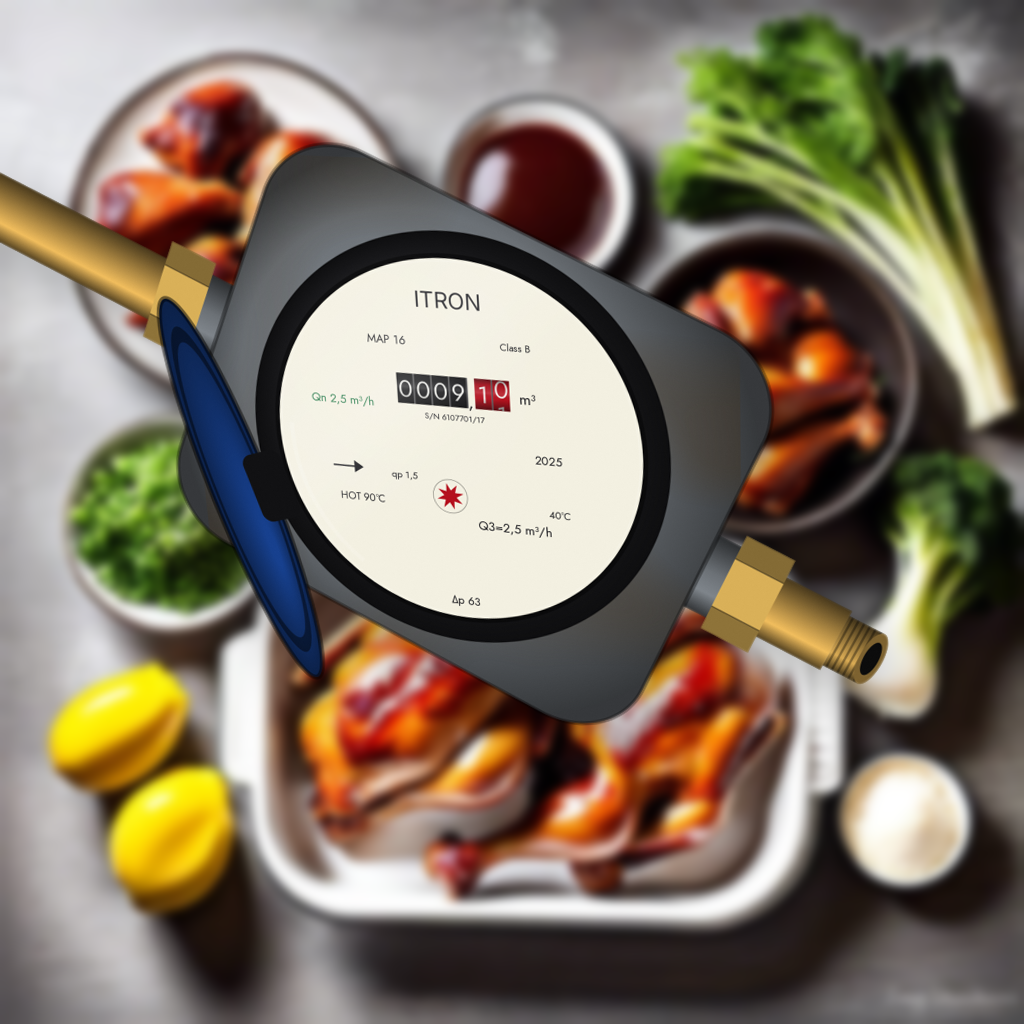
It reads value=9.10 unit=m³
